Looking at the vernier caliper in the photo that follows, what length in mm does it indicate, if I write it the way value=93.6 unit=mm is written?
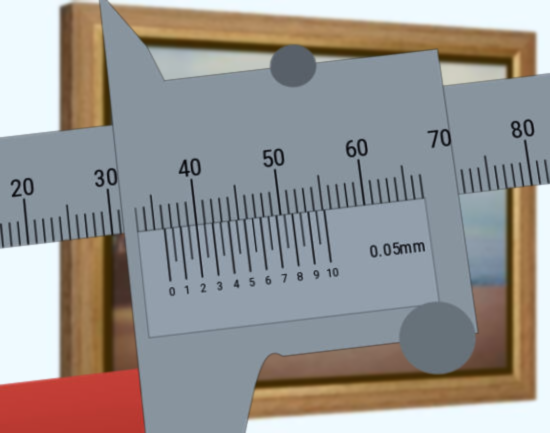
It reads value=36.2 unit=mm
